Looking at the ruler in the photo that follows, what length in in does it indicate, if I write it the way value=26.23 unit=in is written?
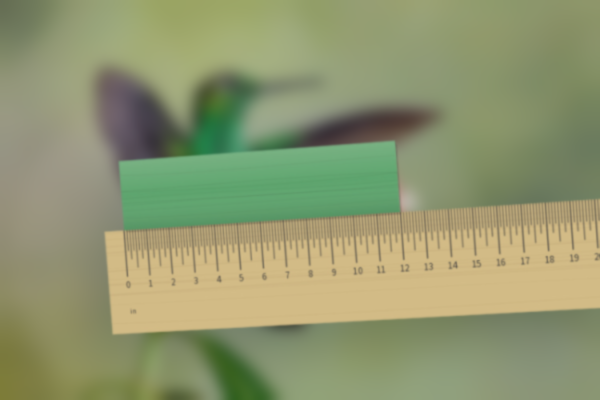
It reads value=12 unit=in
